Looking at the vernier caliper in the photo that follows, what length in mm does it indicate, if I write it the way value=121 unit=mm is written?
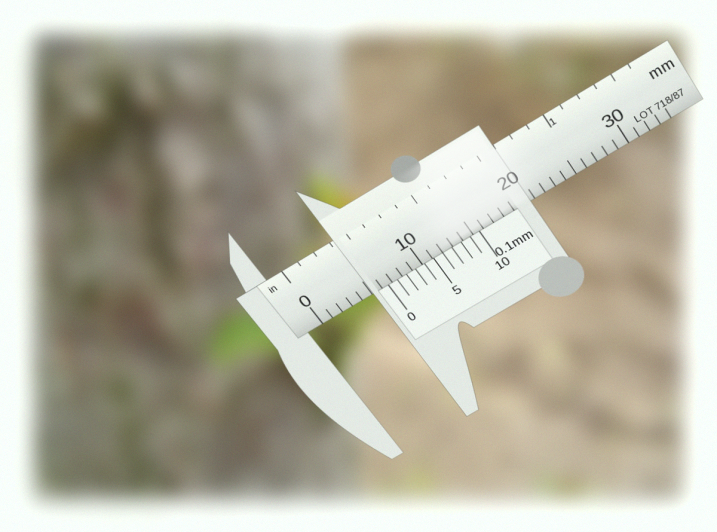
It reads value=6.6 unit=mm
